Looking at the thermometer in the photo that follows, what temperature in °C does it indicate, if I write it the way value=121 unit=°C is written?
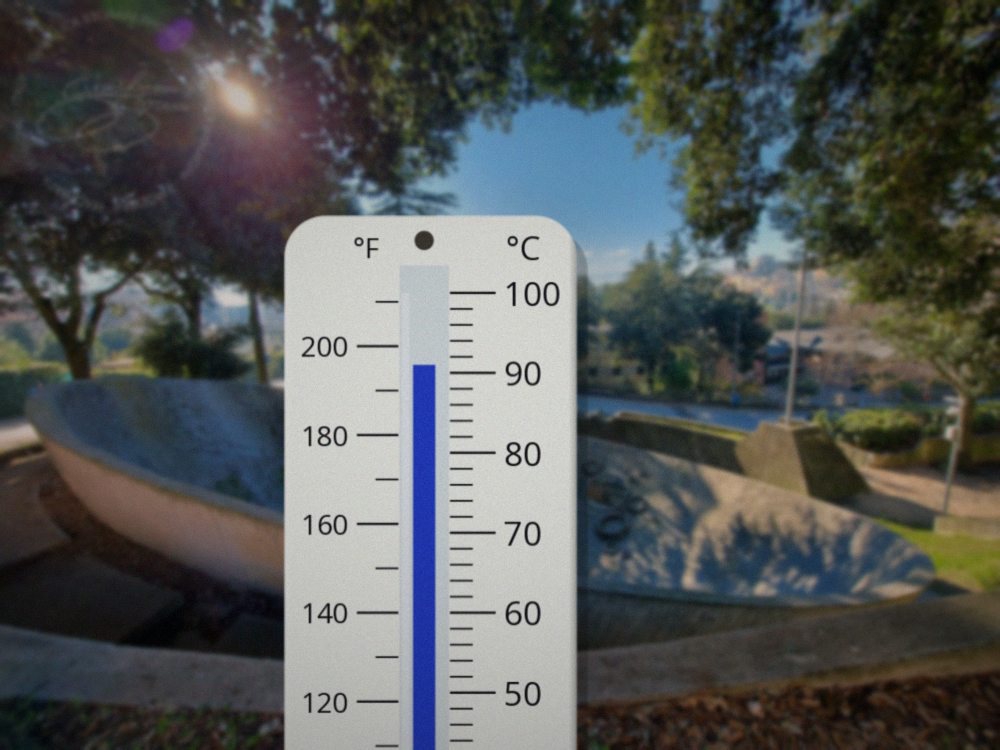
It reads value=91 unit=°C
